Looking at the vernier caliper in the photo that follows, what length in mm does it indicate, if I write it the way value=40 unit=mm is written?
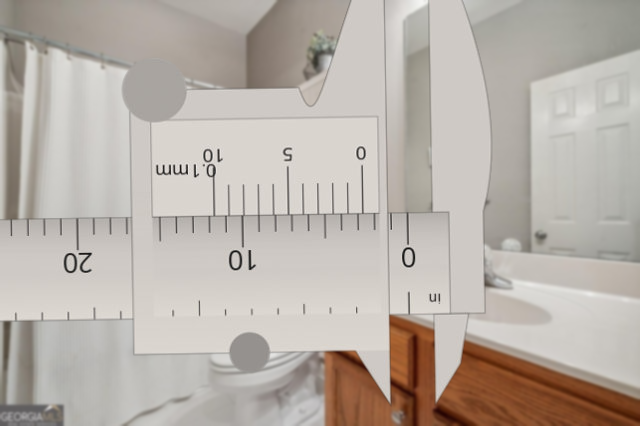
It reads value=2.7 unit=mm
